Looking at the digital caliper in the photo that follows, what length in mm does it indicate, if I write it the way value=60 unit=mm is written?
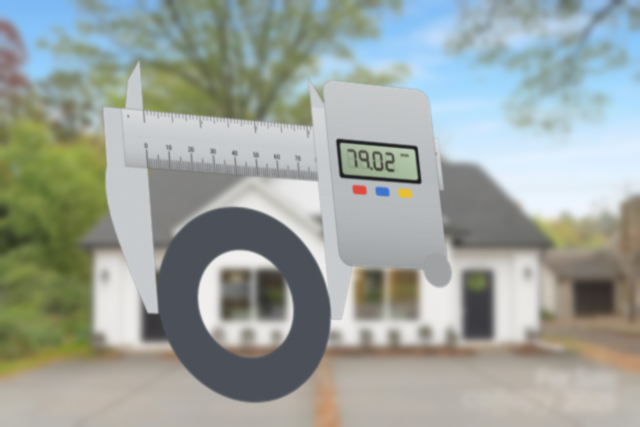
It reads value=79.02 unit=mm
